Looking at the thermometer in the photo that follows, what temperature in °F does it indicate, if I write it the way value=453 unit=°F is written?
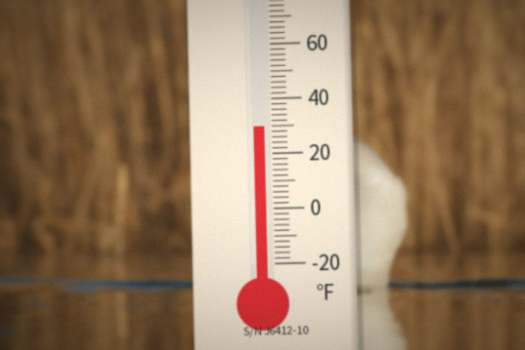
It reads value=30 unit=°F
